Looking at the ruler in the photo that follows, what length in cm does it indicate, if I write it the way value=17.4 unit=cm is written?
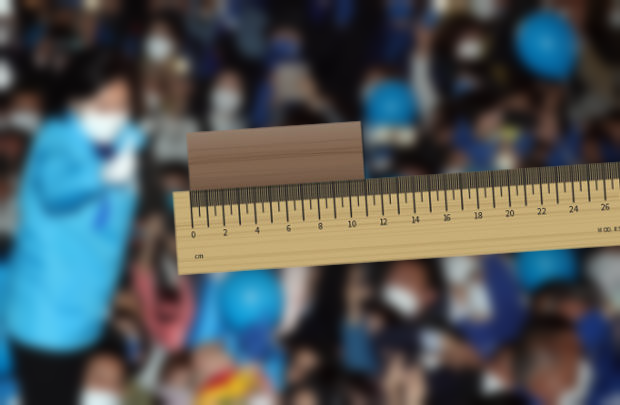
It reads value=11 unit=cm
